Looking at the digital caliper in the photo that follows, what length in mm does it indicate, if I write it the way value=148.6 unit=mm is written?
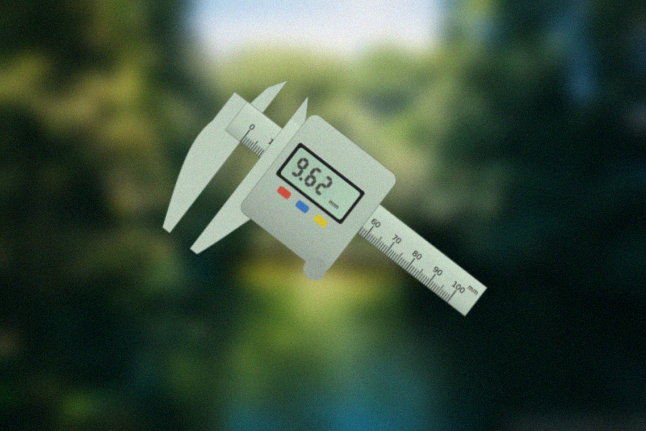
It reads value=9.62 unit=mm
